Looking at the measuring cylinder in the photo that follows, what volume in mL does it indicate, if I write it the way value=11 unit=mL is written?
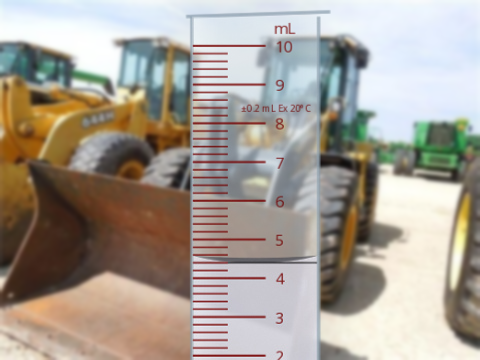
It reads value=4.4 unit=mL
